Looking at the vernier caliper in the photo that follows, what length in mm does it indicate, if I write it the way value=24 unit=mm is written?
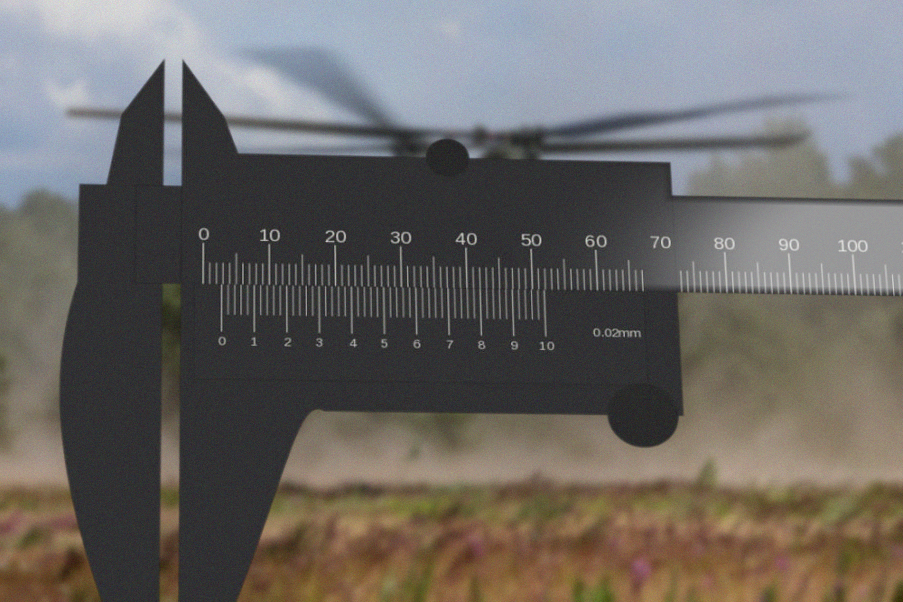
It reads value=2.8 unit=mm
